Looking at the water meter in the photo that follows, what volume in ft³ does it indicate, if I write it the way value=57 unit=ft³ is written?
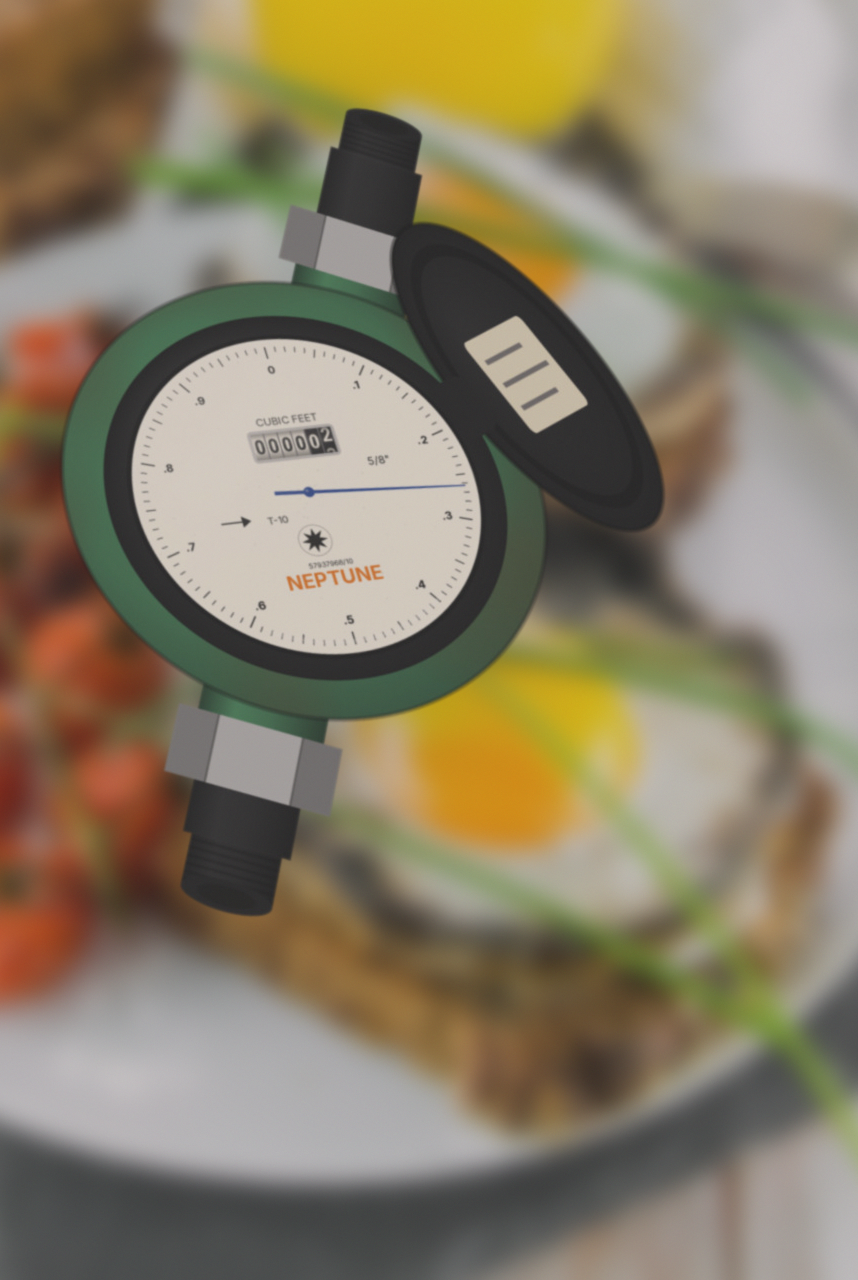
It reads value=2.26 unit=ft³
